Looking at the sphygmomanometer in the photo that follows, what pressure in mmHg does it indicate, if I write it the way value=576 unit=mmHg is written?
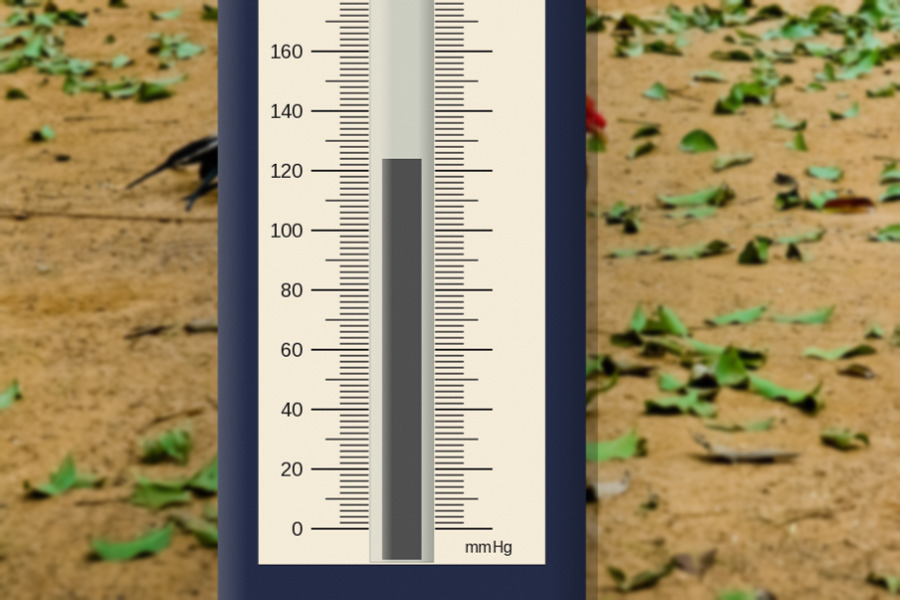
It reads value=124 unit=mmHg
